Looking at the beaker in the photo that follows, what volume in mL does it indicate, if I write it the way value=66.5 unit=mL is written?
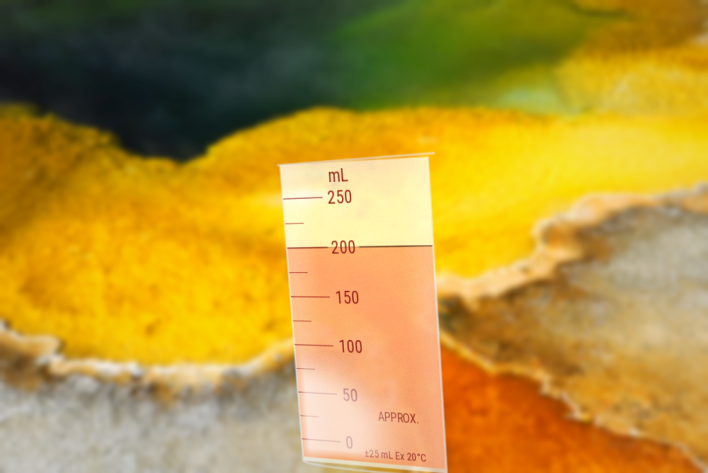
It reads value=200 unit=mL
